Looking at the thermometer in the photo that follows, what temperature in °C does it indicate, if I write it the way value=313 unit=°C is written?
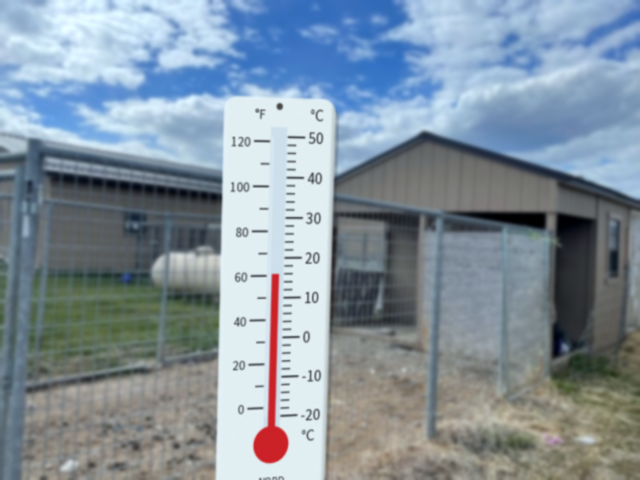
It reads value=16 unit=°C
